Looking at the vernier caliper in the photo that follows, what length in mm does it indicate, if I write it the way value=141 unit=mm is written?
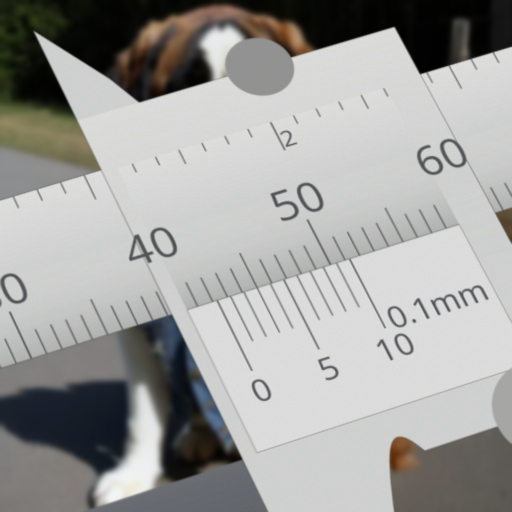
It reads value=42.3 unit=mm
